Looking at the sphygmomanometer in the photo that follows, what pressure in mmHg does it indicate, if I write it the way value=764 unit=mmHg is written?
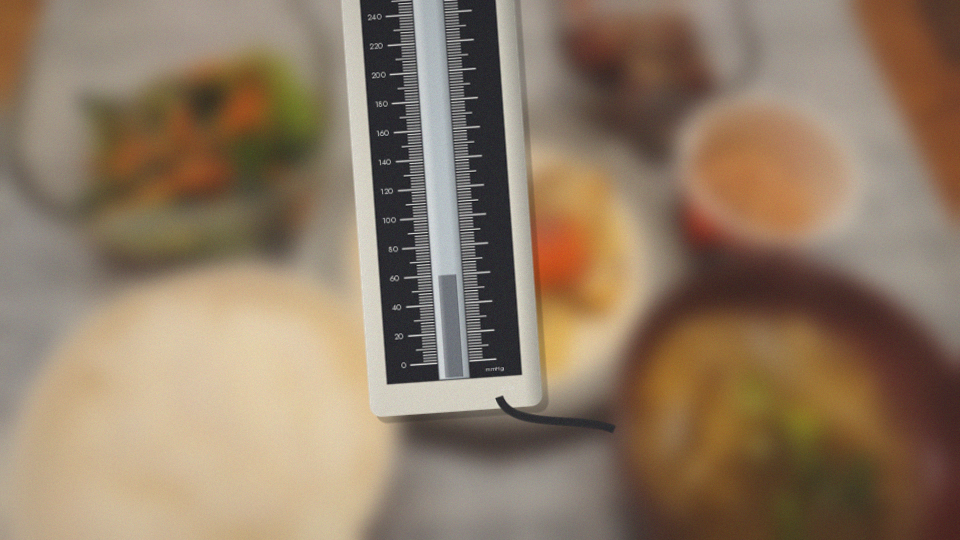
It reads value=60 unit=mmHg
